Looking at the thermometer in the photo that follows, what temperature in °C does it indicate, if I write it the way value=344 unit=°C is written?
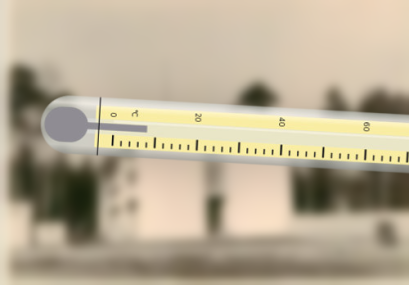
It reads value=8 unit=°C
